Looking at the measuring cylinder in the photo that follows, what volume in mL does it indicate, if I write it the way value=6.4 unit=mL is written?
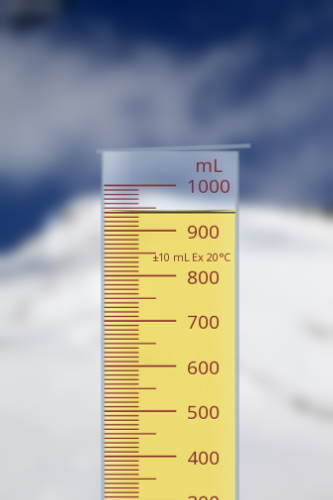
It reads value=940 unit=mL
